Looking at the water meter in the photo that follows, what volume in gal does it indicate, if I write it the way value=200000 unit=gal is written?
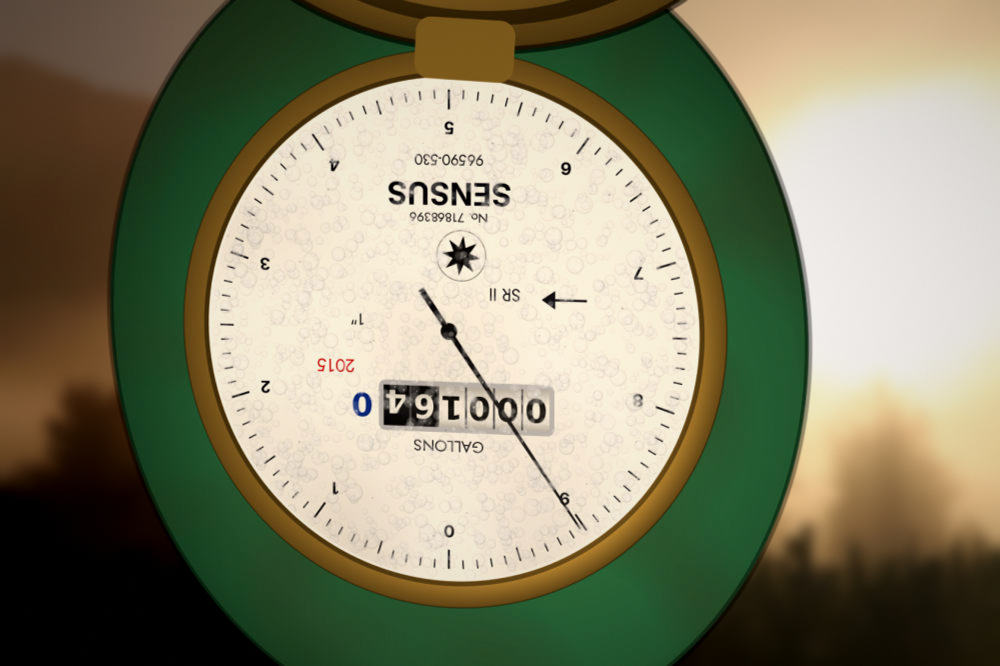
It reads value=1639.0 unit=gal
